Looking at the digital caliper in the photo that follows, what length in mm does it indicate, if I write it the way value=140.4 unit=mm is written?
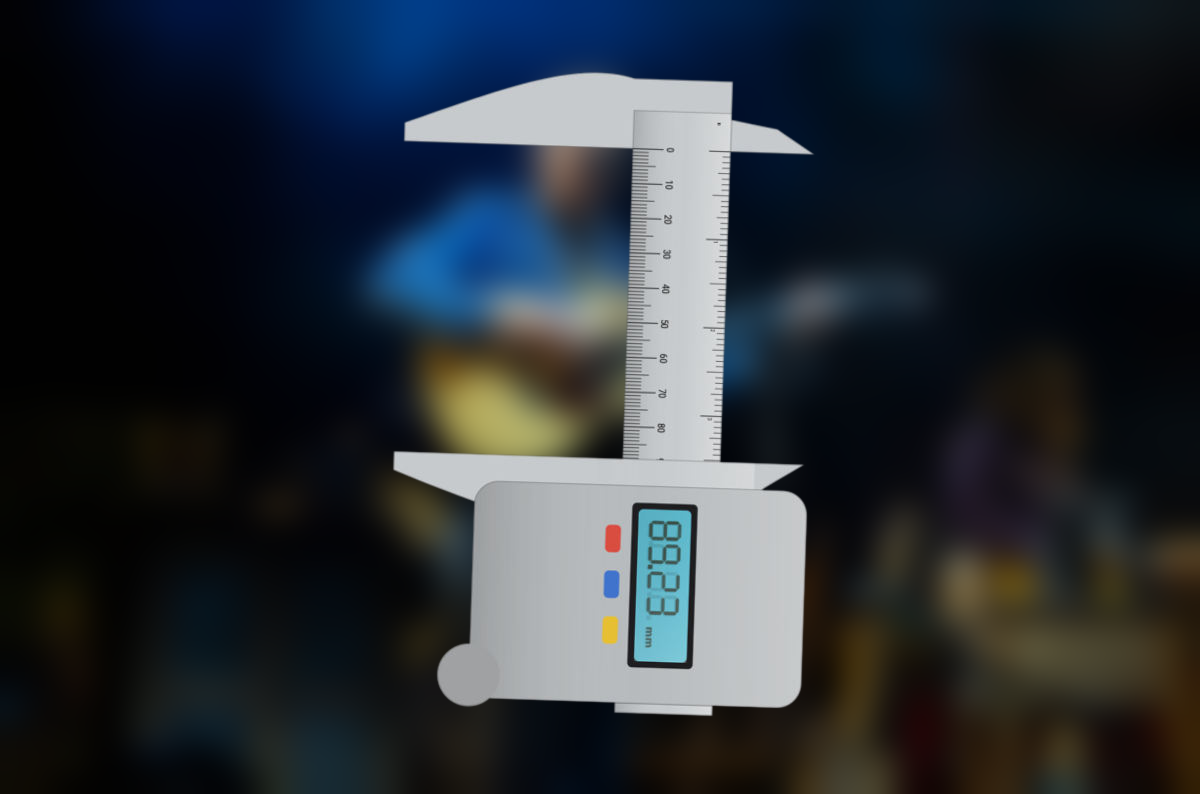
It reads value=89.23 unit=mm
